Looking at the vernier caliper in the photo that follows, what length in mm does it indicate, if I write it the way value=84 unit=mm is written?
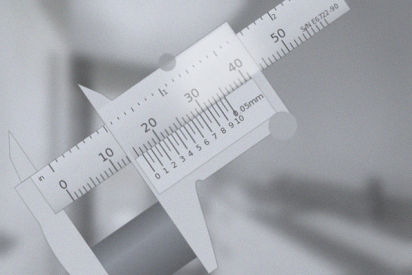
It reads value=15.8 unit=mm
